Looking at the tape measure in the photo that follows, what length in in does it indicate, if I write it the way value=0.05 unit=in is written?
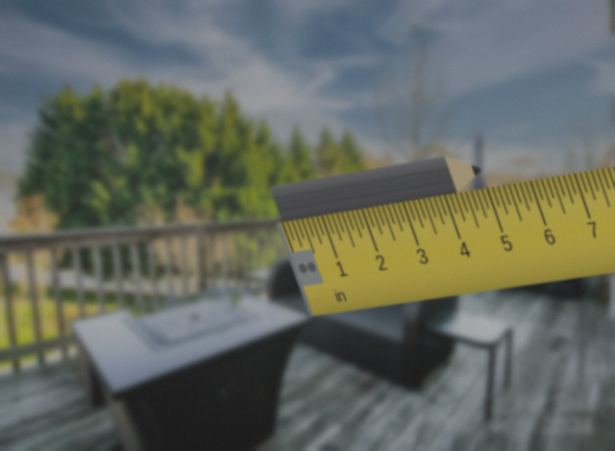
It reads value=5 unit=in
